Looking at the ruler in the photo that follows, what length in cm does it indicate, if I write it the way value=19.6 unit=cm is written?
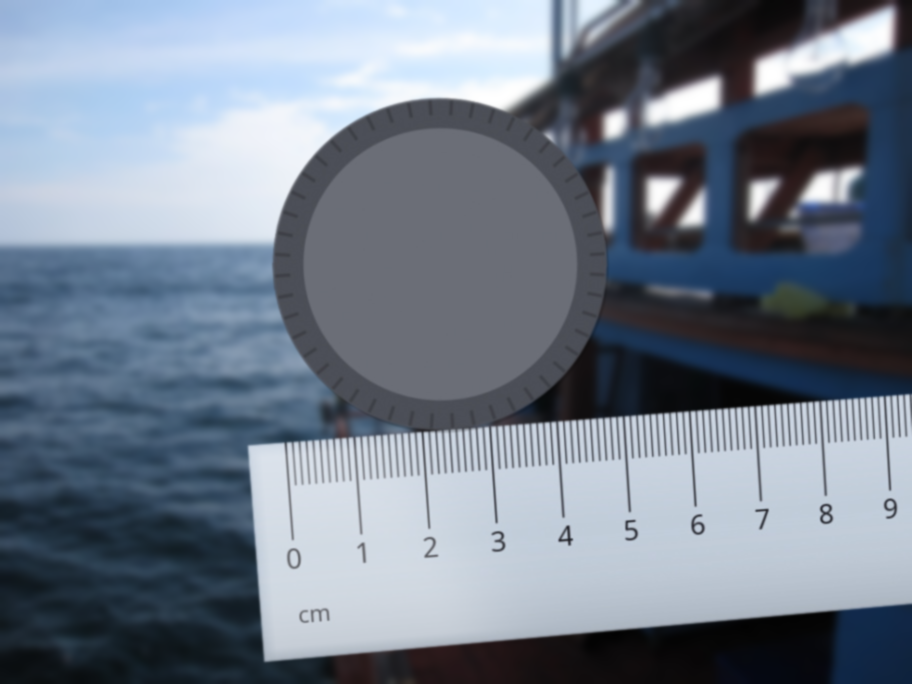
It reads value=4.9 unit=cm
